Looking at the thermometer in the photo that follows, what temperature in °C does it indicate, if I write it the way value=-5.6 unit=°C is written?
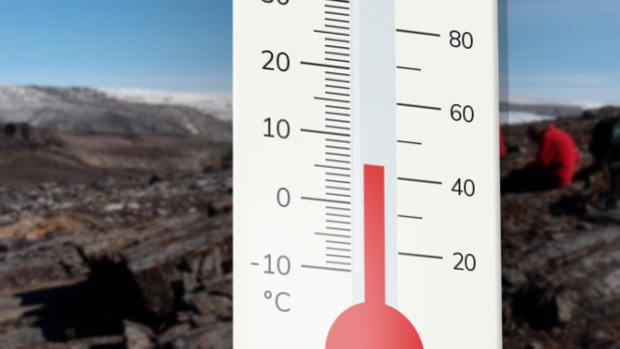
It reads value=6 unit=°C
